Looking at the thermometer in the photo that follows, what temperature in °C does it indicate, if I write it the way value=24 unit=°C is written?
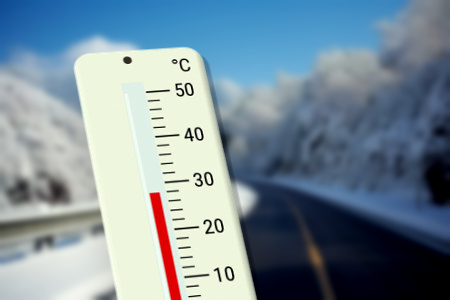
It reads value=28 unit=°C
